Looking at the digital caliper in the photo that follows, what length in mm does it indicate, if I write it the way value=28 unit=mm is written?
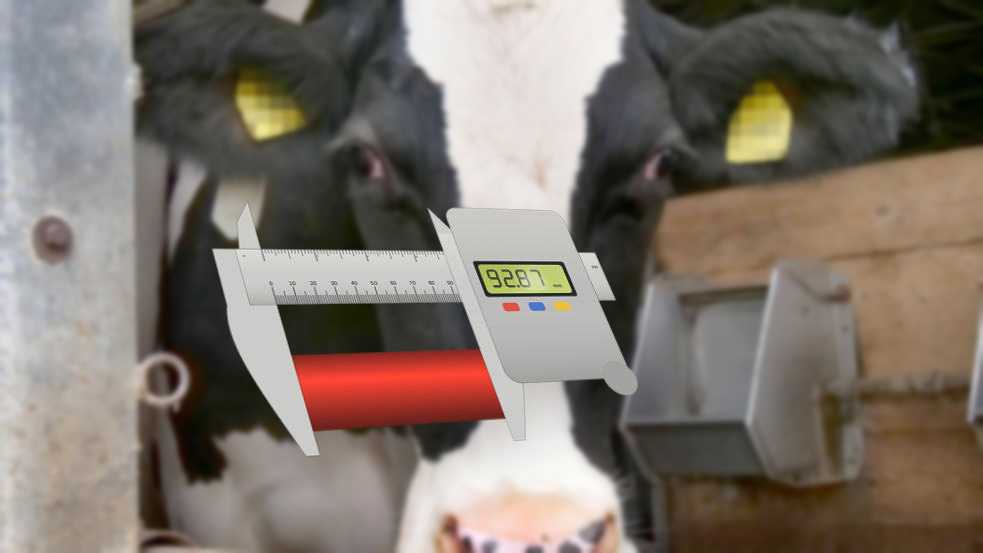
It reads value=92.87 unit=mm
